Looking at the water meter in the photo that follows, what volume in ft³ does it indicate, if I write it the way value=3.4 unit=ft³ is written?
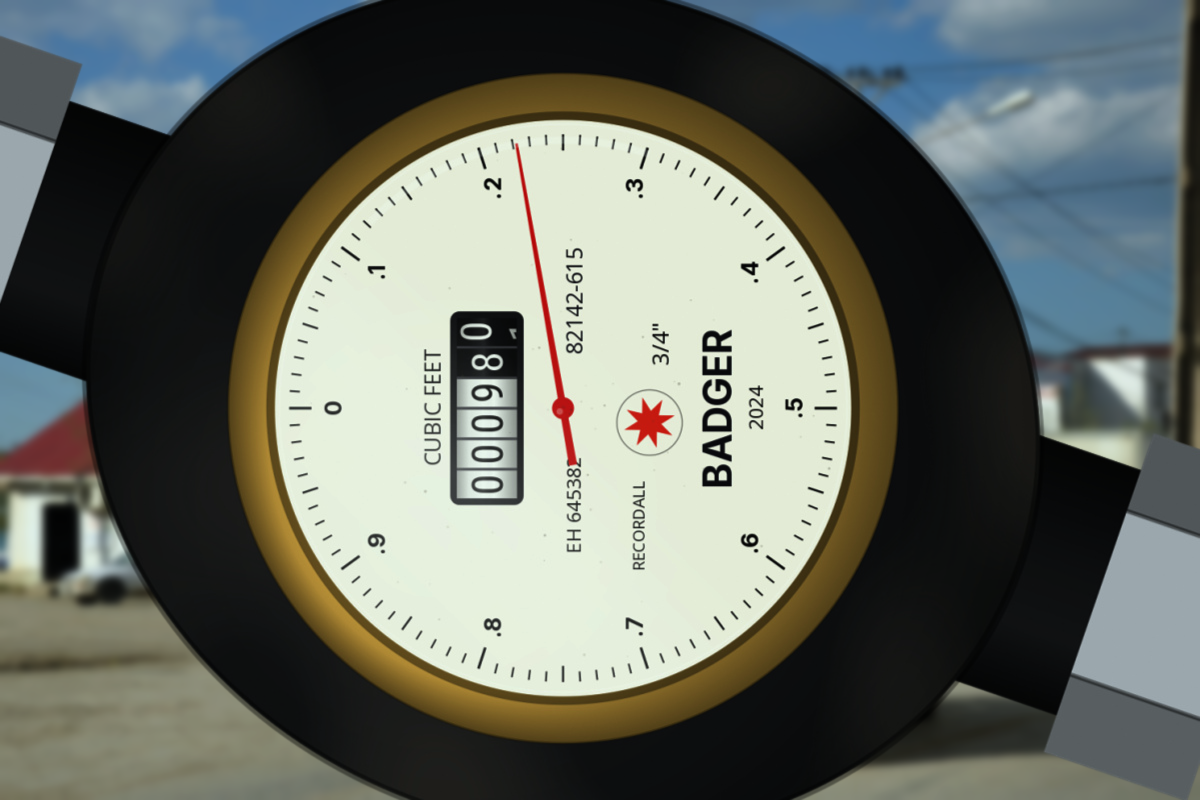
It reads value=980.22 unit=ft³
